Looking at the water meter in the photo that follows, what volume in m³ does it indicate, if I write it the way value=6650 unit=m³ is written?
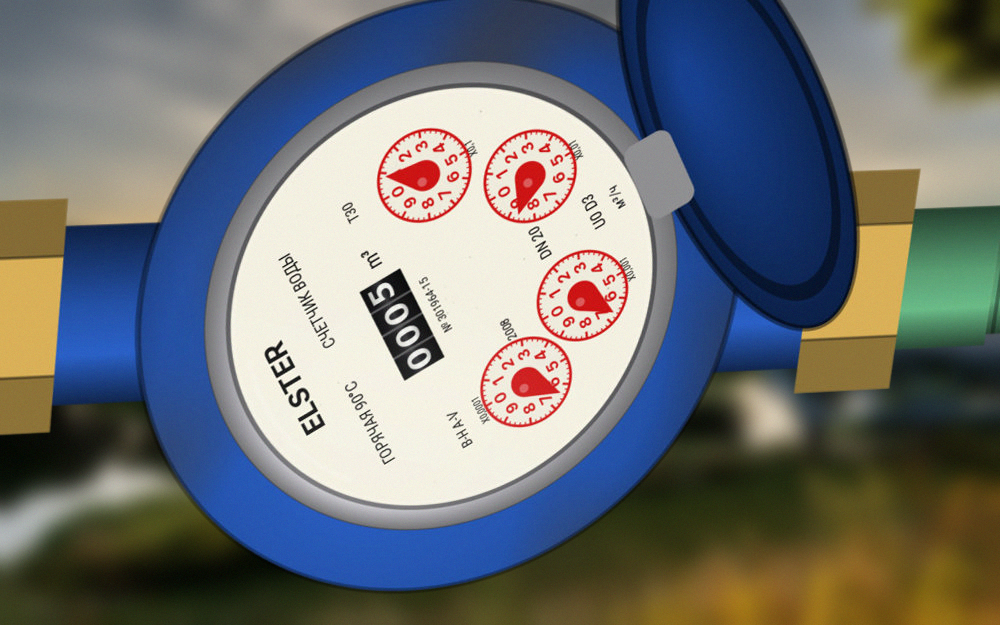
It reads value=5.0866 unit=m³
